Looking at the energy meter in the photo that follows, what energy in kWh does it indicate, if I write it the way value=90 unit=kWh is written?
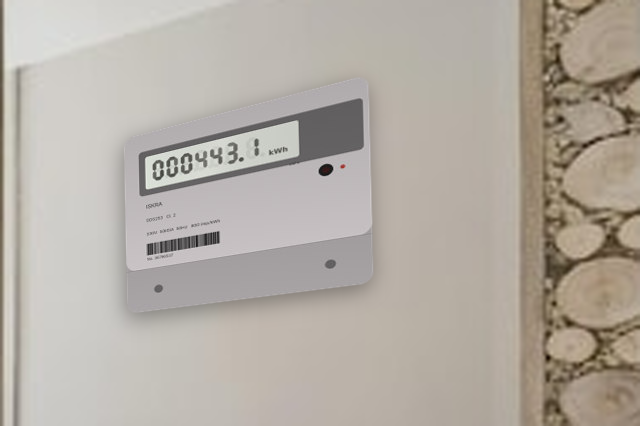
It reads value=443.1 unit=kWh
